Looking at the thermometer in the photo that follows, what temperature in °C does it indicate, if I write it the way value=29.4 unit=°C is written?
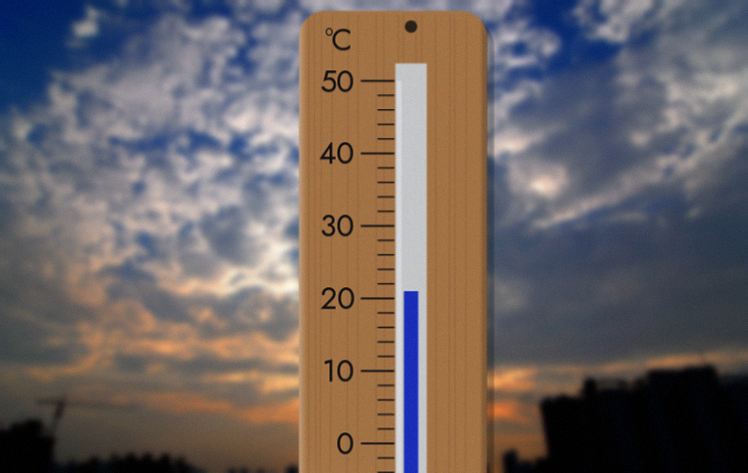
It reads value=21 unit=°C
